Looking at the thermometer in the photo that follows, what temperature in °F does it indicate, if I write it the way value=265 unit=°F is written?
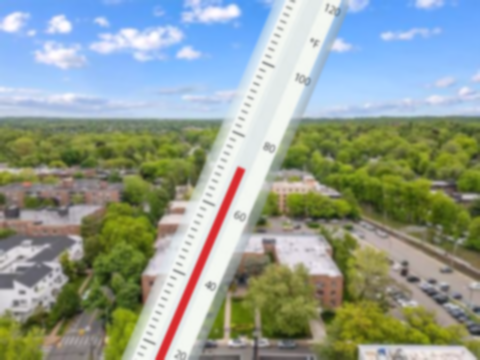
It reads value=72 unit=°F
